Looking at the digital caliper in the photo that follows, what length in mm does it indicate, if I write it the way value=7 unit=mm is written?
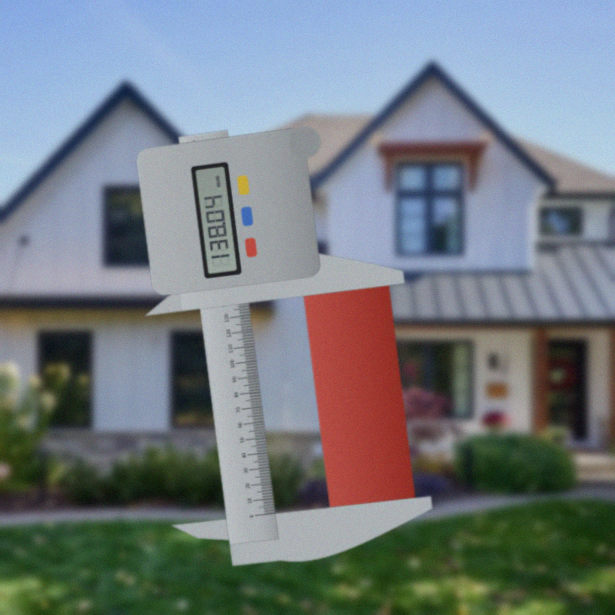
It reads value=138.04 unit=mm
